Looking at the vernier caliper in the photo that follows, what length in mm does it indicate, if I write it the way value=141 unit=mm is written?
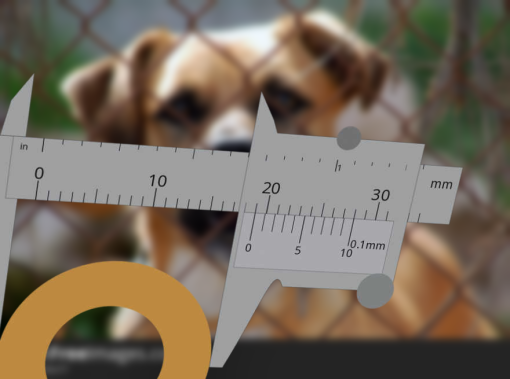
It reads value=19.0 unit=mm
